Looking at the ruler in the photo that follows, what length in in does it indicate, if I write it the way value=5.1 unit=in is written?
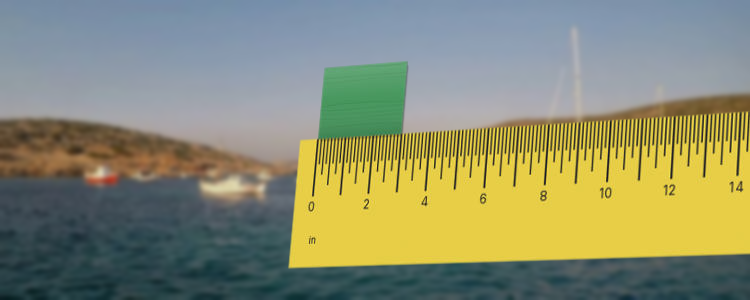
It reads value=3 unit=in
